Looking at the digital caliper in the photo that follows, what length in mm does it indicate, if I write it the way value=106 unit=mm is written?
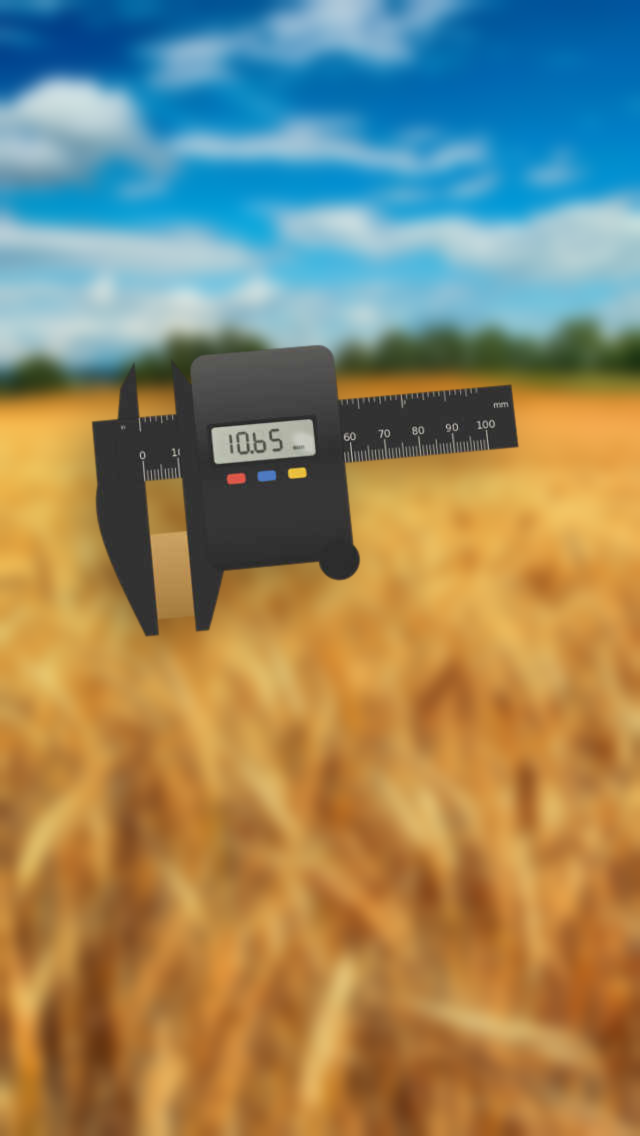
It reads value=10.65 unit=mm
